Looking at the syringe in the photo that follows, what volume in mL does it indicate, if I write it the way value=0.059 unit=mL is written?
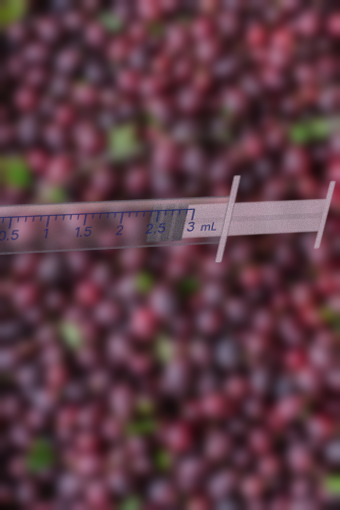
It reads value=2.4 unit=mL
